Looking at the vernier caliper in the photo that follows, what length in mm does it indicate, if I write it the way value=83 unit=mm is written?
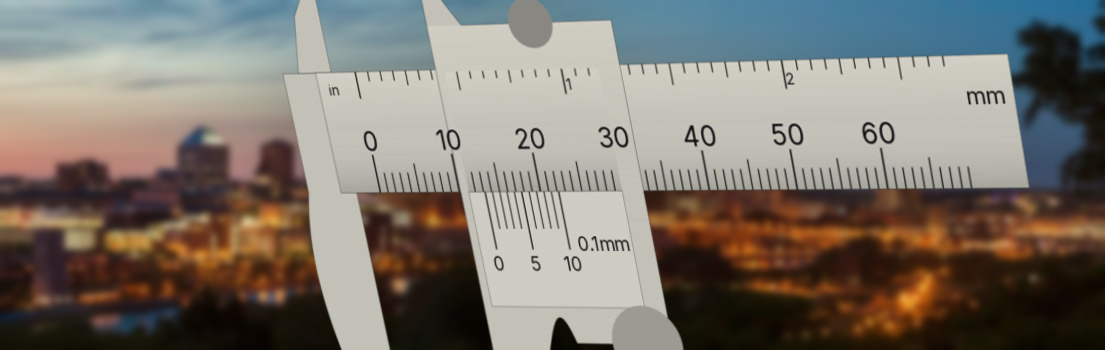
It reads value=13.2 unit=mm
